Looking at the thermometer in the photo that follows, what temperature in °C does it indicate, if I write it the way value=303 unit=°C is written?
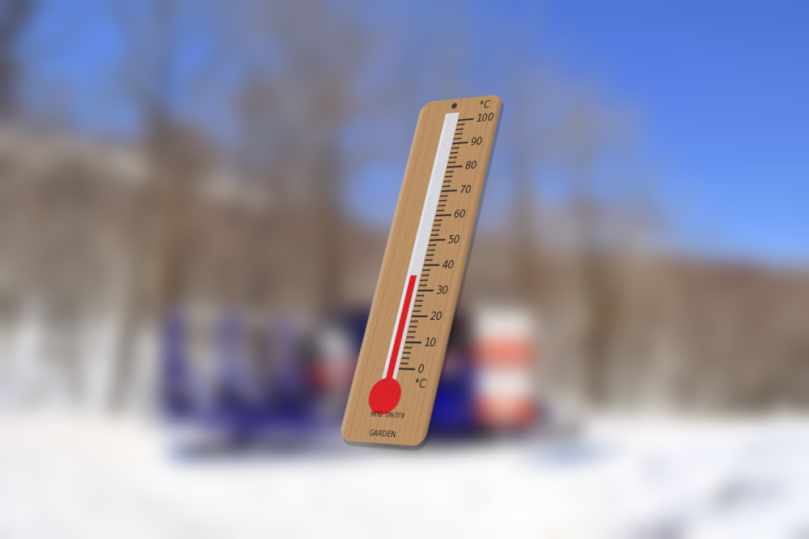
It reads value=36 unit=°C
